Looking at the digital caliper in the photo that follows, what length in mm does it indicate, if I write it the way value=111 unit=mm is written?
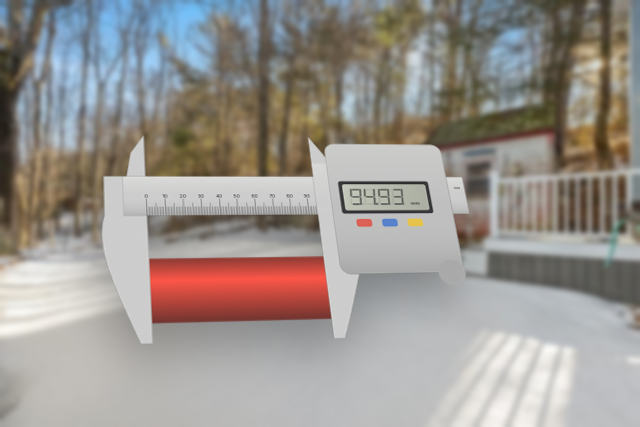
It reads value=94.93 unit=mm
